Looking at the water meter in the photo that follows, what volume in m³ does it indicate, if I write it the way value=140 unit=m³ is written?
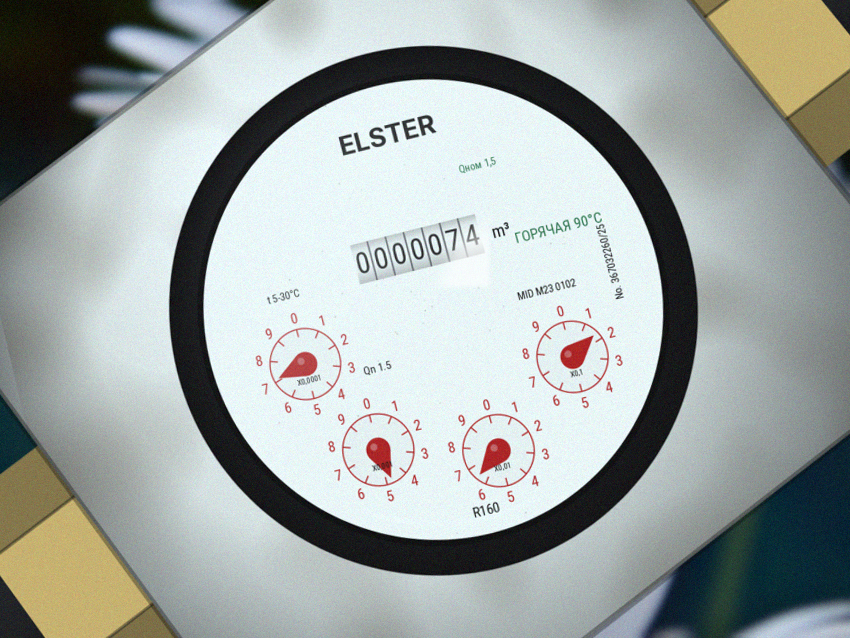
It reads value=74.1647 unit=m³
